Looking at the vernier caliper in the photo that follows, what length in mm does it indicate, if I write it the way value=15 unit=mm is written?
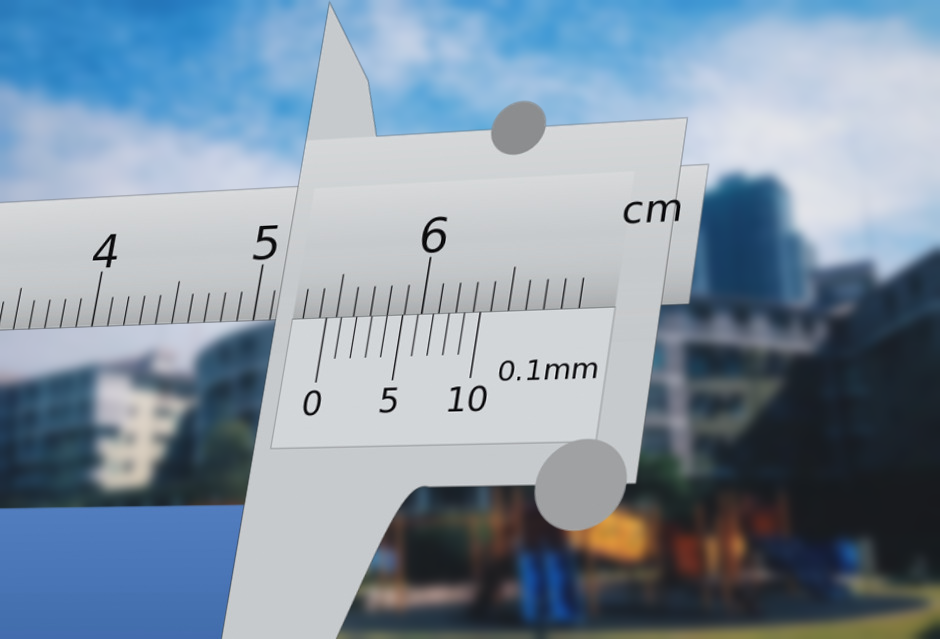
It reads value=54.4 unit=mm
